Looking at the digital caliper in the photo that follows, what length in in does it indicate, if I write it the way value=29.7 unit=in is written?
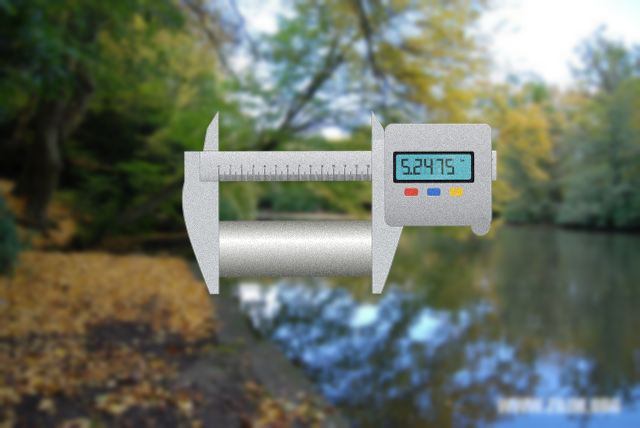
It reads value=5.2475 unit=in
